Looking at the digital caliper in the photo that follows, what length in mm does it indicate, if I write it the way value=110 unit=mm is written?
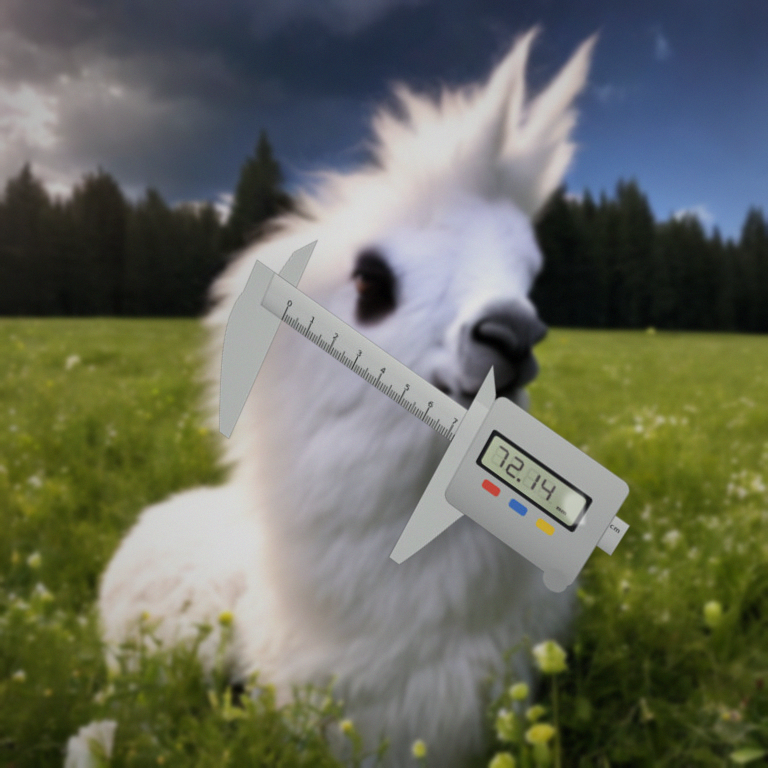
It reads value=72.14 unit=mm
